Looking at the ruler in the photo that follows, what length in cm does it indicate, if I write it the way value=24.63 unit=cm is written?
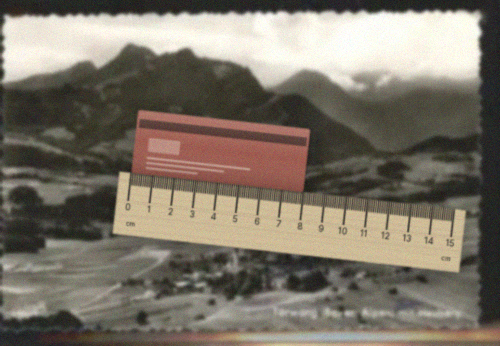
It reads value=8 unit=cm
